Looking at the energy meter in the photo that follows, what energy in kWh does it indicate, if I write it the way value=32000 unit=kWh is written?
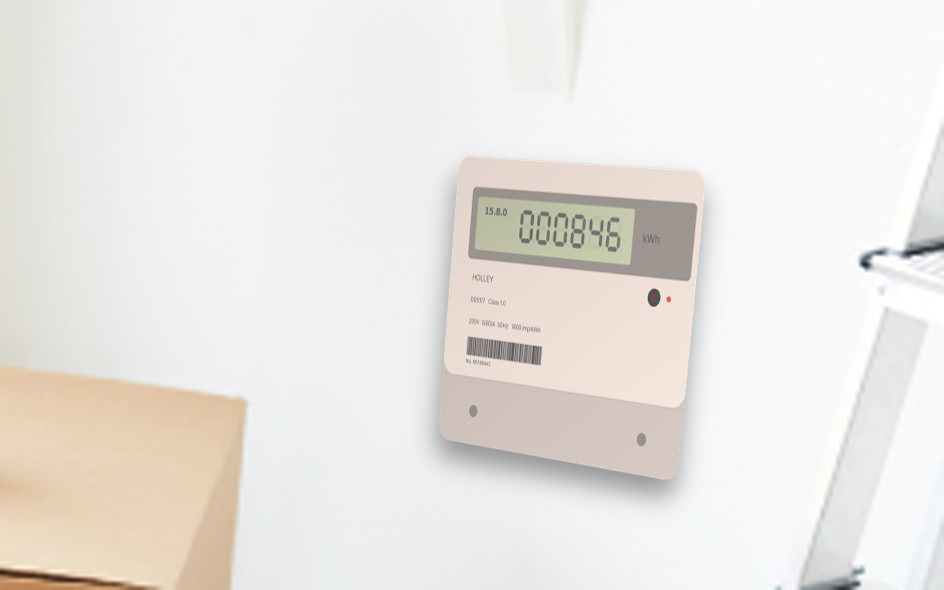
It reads value=846 unit=kWh
